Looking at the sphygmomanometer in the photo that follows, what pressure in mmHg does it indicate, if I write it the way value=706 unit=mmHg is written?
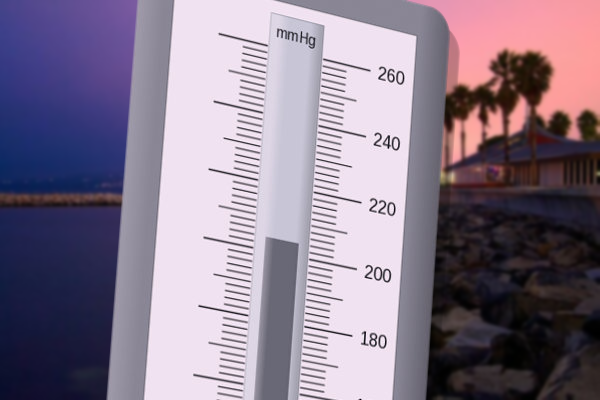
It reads value=204 unit=mmHg
